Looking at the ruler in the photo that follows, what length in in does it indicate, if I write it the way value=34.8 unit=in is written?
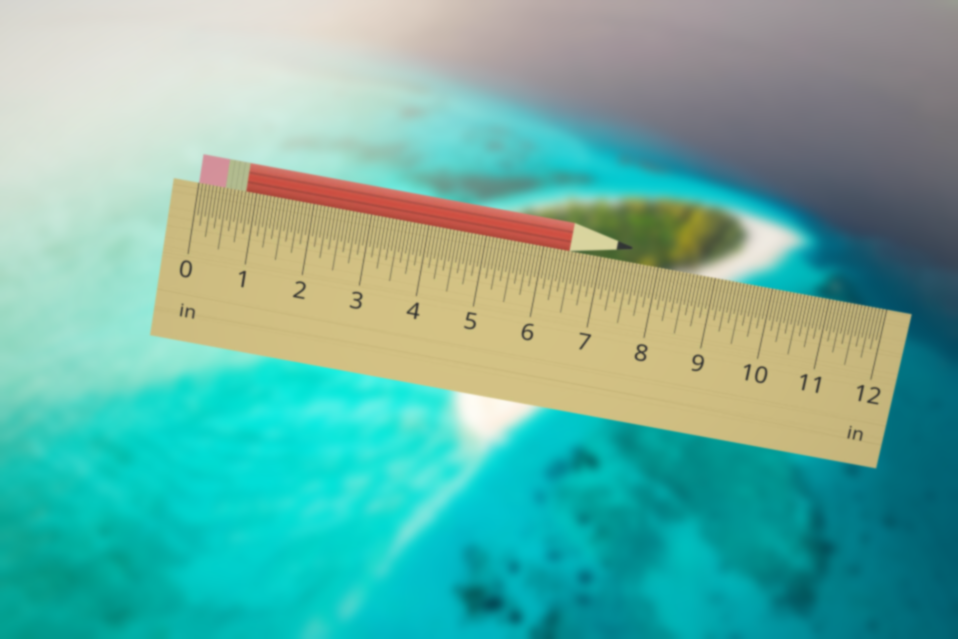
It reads value=7.5 unit=in
